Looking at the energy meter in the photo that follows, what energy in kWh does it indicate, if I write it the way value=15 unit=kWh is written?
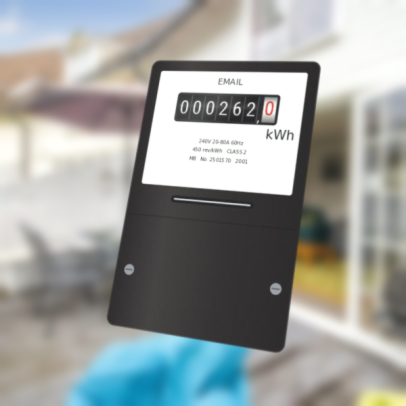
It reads value=262.0 unit=kWh
